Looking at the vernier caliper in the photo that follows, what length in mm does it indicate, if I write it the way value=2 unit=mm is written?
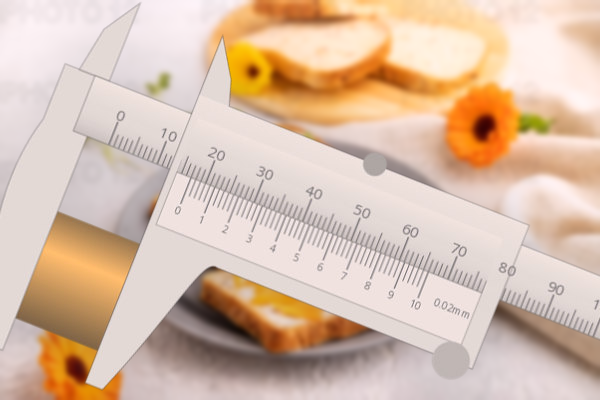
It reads value=17.0 unit=mm
